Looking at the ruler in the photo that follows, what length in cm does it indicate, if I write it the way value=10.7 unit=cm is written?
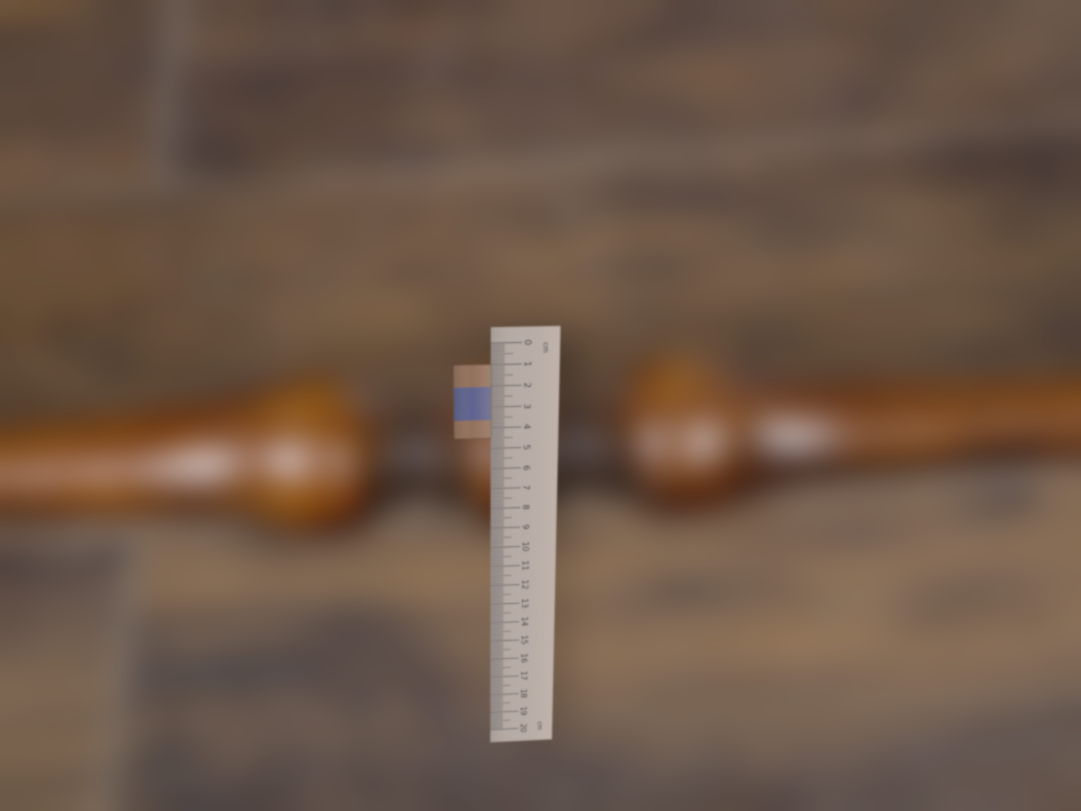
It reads value=3.5 unit=cm
